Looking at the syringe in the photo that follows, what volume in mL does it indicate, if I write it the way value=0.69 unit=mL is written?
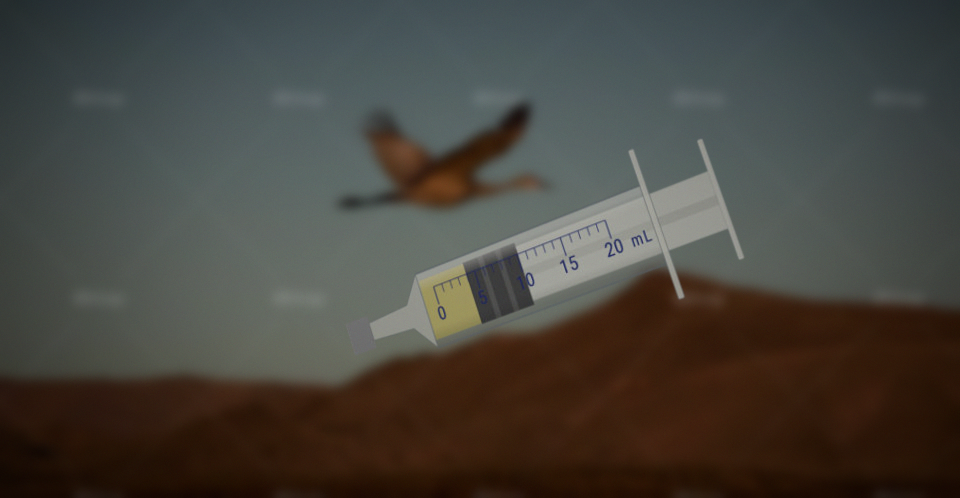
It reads value=4 unit=mL
